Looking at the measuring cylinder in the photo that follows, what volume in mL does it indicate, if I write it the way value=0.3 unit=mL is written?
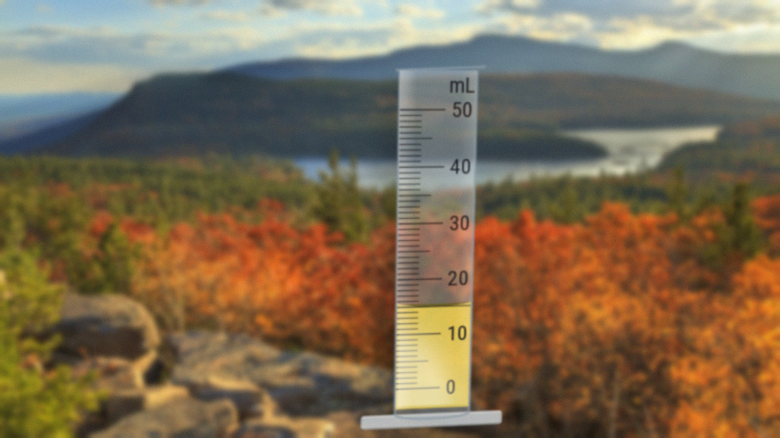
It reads value=15 unit=mL
